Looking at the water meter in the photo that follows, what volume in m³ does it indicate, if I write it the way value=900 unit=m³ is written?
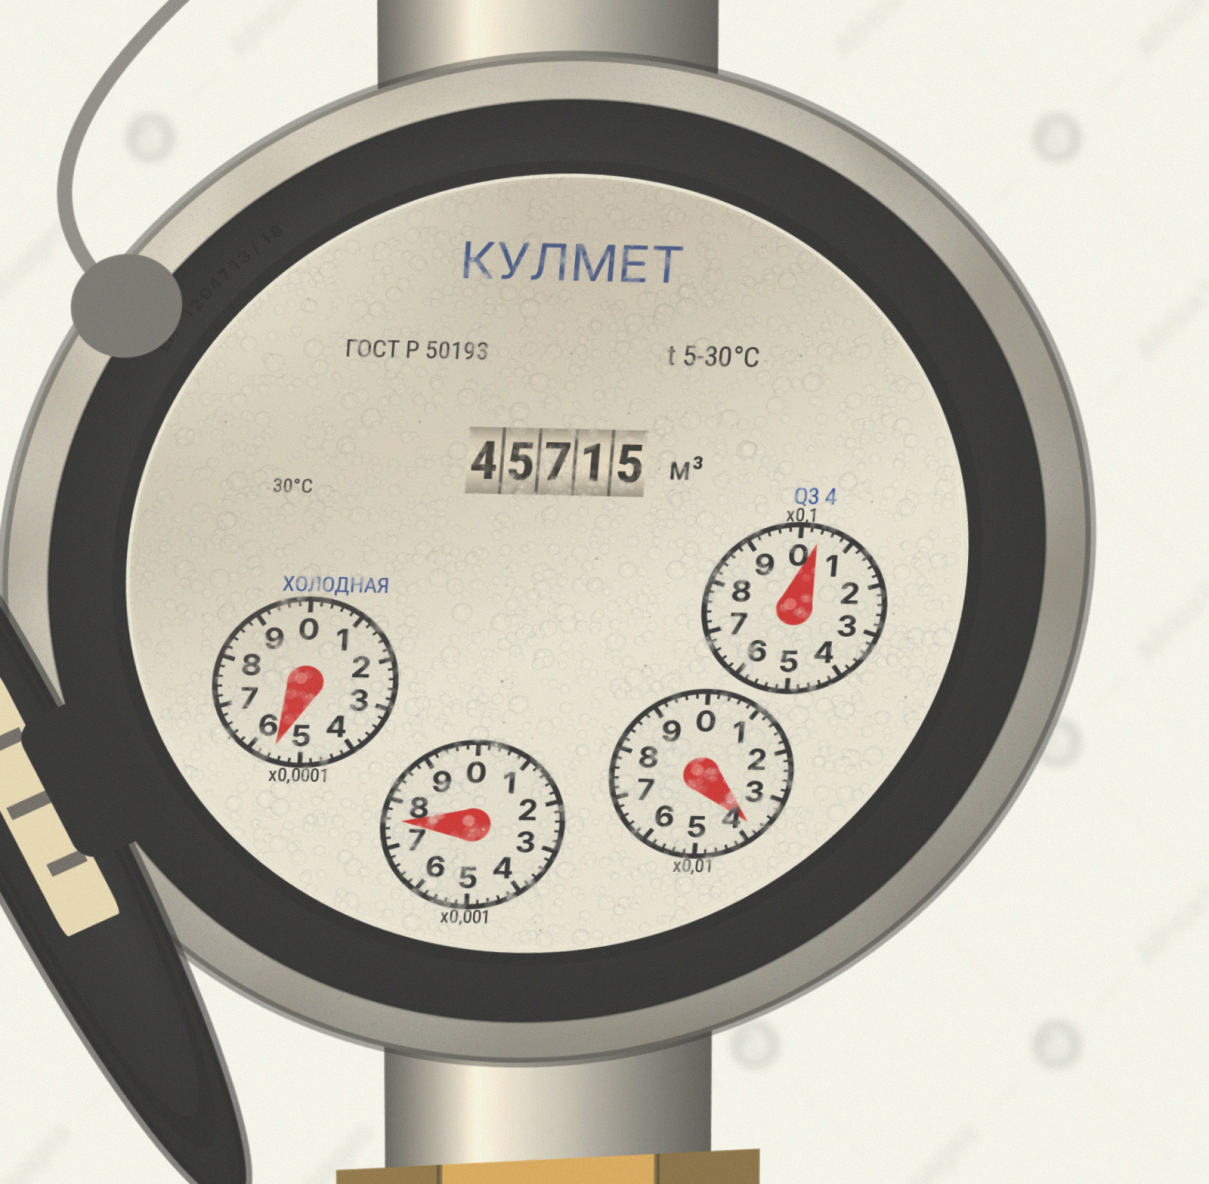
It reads value=45715.0375 unit=m³
